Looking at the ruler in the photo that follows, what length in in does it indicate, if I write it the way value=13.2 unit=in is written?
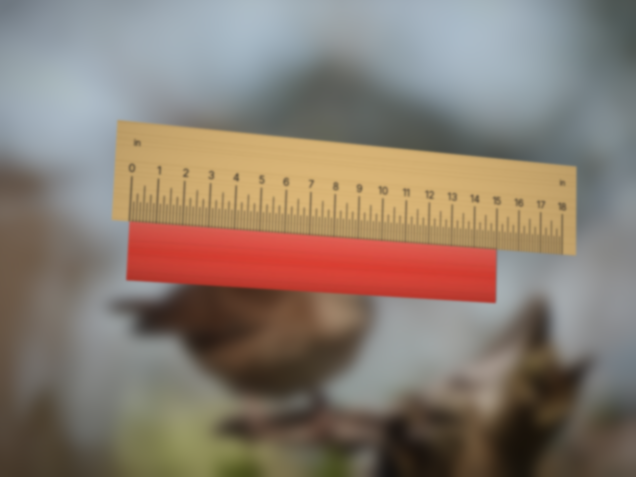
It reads value=15 unit=in
